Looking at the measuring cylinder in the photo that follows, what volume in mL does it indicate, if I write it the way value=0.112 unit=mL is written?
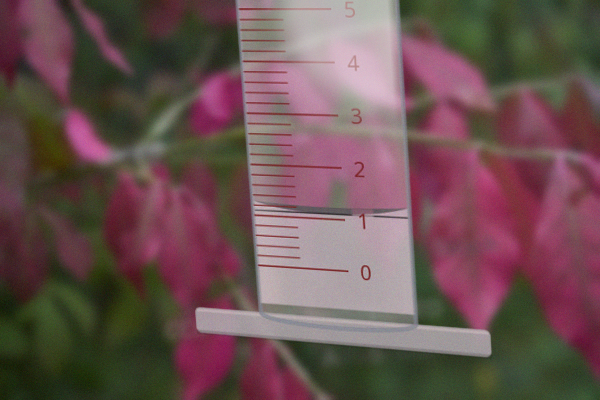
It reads value=1.1 unit=mL
